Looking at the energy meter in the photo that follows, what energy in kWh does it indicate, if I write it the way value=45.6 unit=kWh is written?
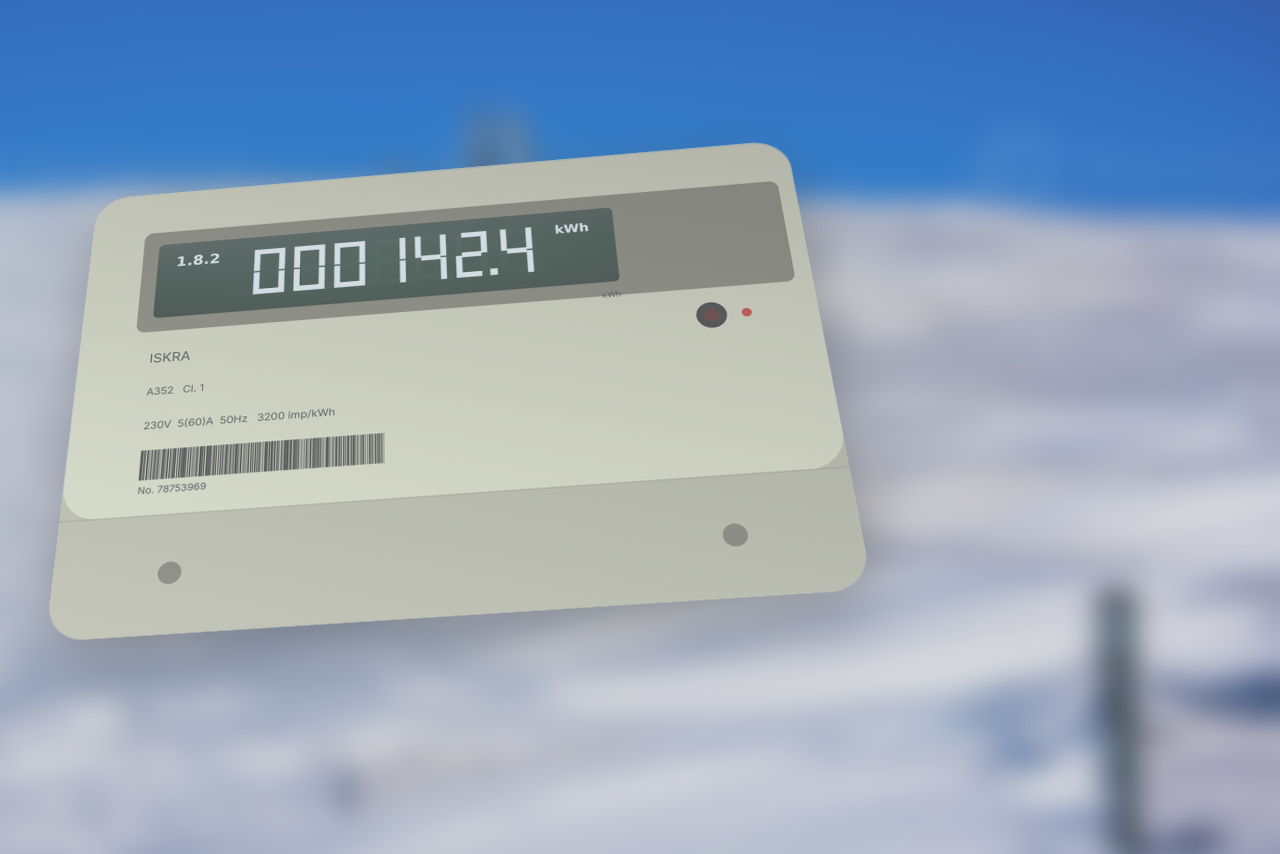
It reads value=142.4 unit=kWh
